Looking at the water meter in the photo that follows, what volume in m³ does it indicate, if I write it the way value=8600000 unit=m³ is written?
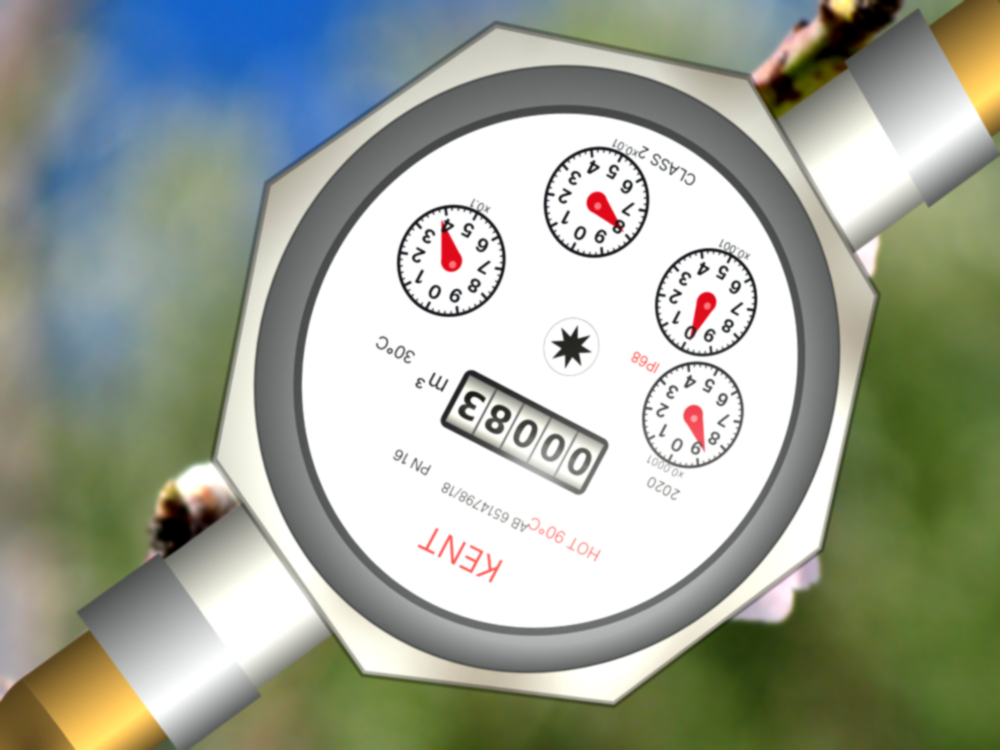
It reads value=83.3798 unit=m³
